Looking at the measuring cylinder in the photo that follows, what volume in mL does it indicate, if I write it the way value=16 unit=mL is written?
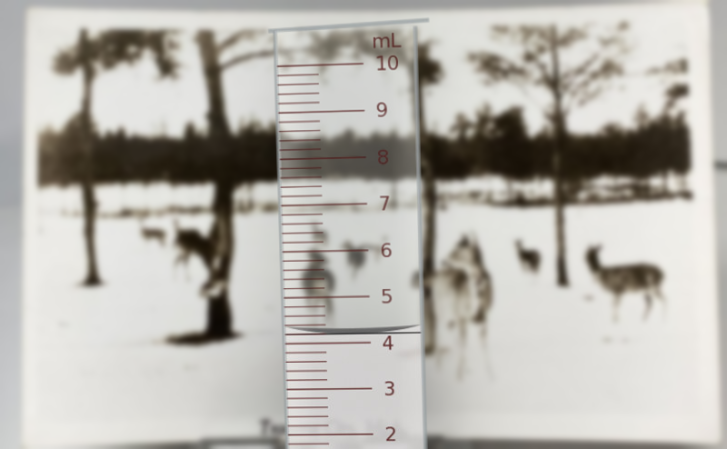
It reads value=4.2 unit=mL
